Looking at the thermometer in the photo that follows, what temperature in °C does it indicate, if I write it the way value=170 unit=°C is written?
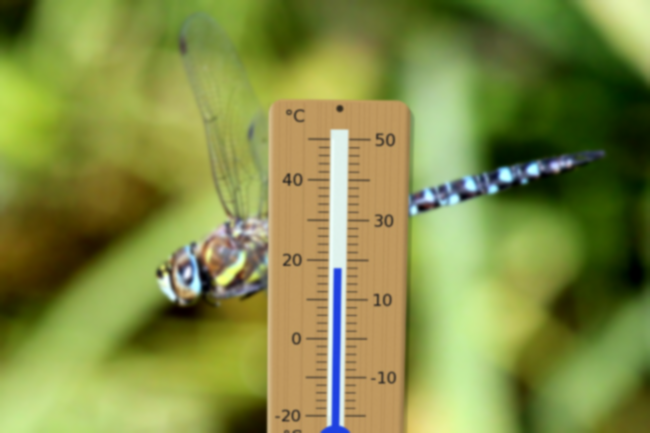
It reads value=18 unit=°C
